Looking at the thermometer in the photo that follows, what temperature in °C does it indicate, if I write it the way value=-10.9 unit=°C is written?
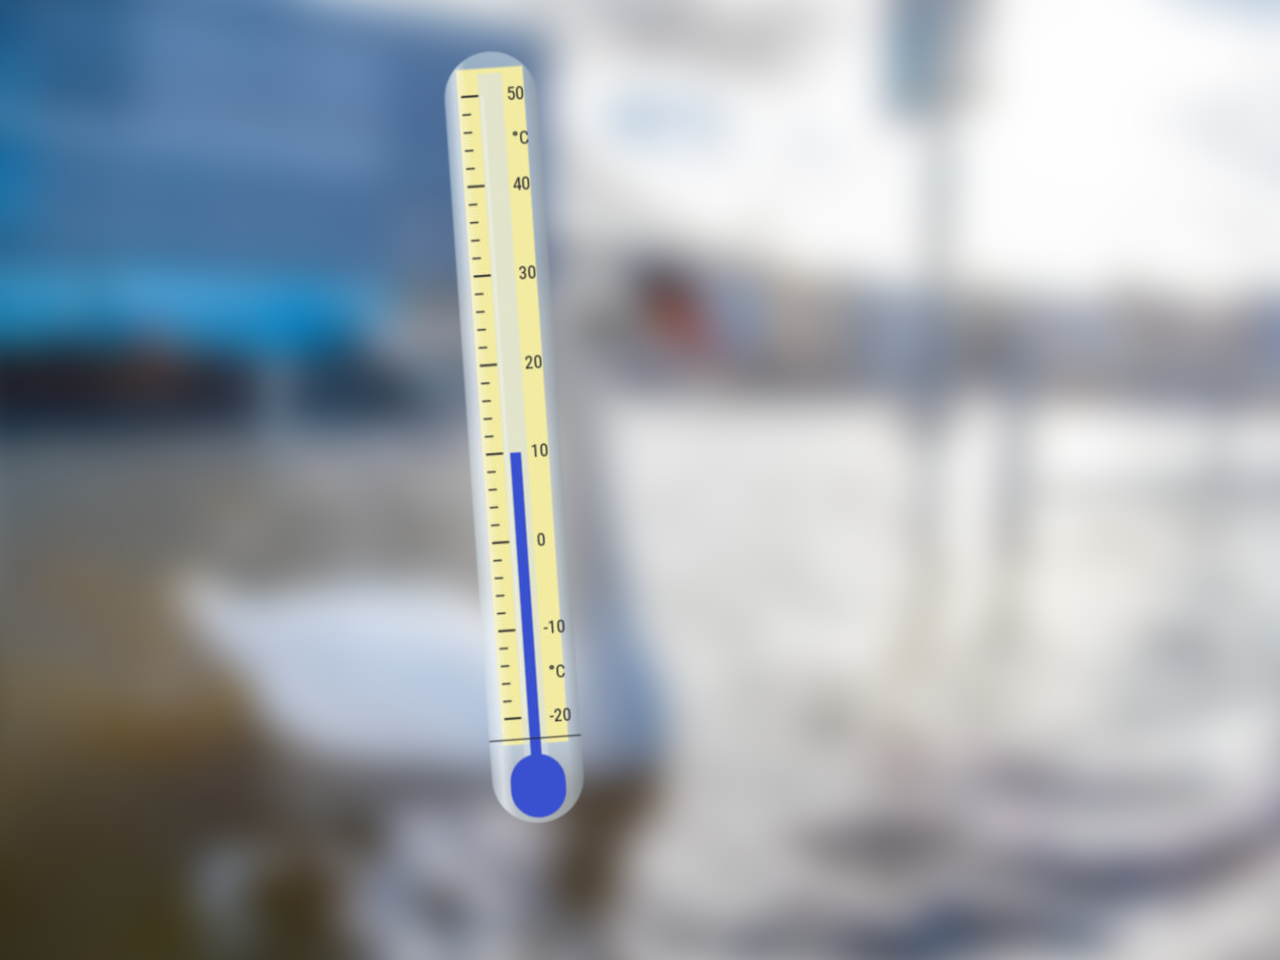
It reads value=10 unit=°C
